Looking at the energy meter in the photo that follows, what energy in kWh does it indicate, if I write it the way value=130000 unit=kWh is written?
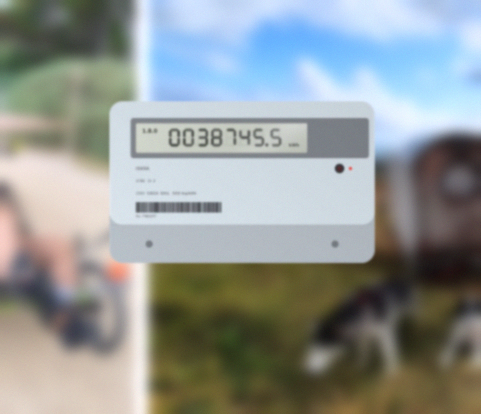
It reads value=38745.5 unit=kWh
